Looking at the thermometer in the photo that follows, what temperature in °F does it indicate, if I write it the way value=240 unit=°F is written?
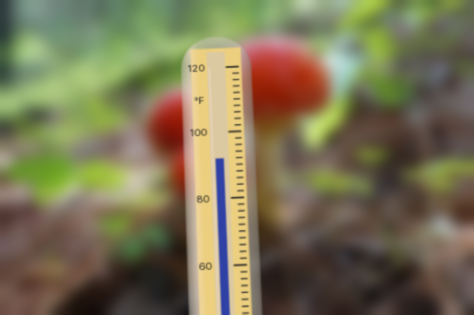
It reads value=92 unit=°F
